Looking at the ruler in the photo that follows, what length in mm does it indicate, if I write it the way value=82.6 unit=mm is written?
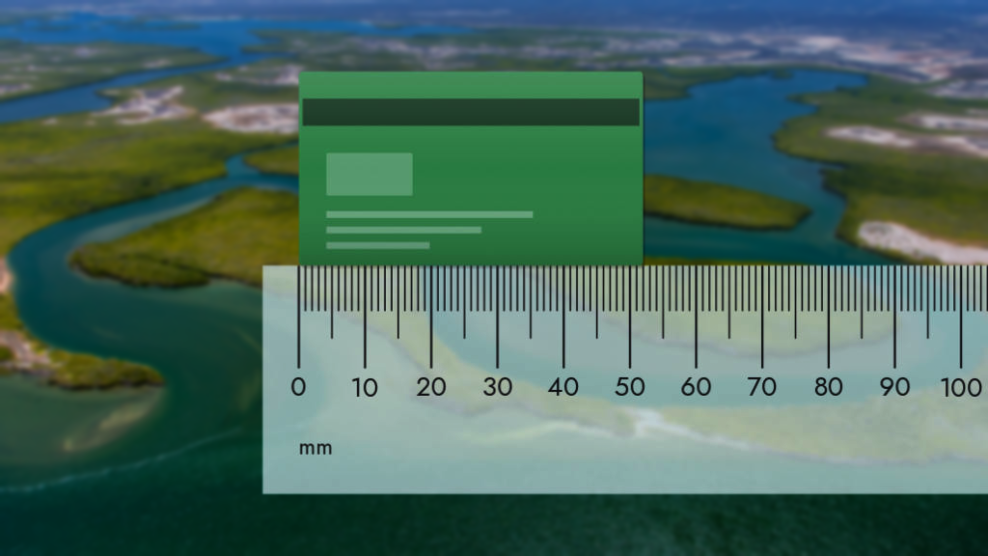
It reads value=52 unit=mm
